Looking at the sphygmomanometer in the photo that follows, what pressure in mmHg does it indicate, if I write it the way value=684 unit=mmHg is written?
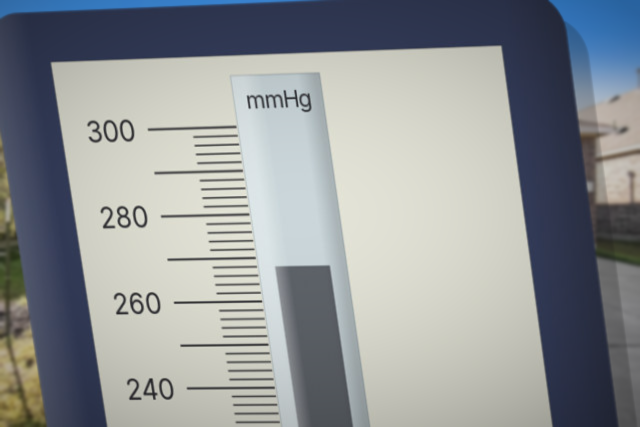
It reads value=268 unit=mmHg
